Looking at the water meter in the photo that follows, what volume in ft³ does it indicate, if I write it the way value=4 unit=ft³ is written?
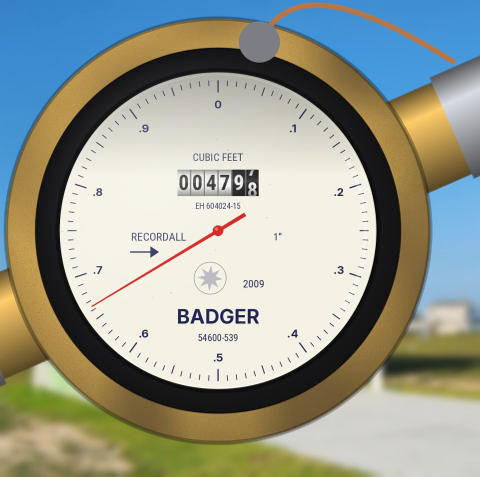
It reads value=4797.66 unit=ft³
